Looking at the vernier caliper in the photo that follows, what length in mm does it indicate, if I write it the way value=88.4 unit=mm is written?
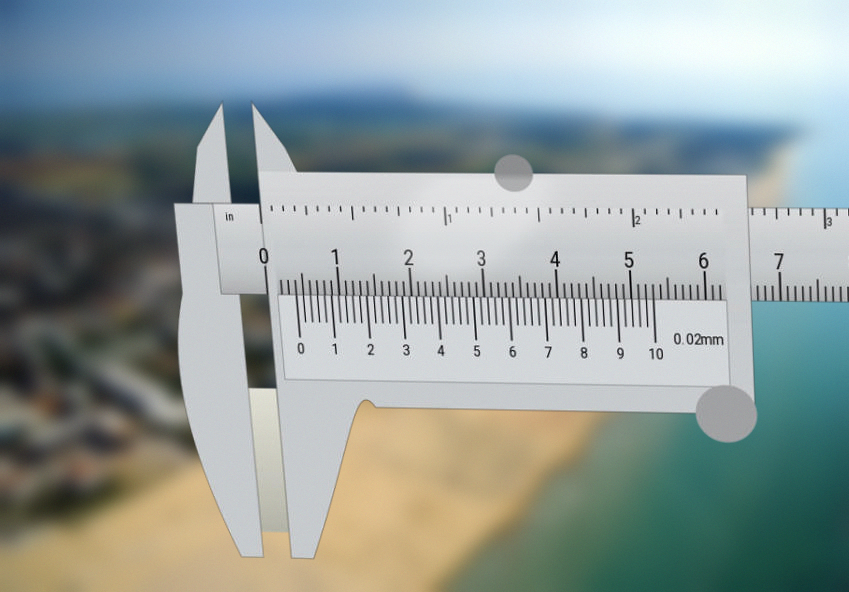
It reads value=4.0 unit=mm
